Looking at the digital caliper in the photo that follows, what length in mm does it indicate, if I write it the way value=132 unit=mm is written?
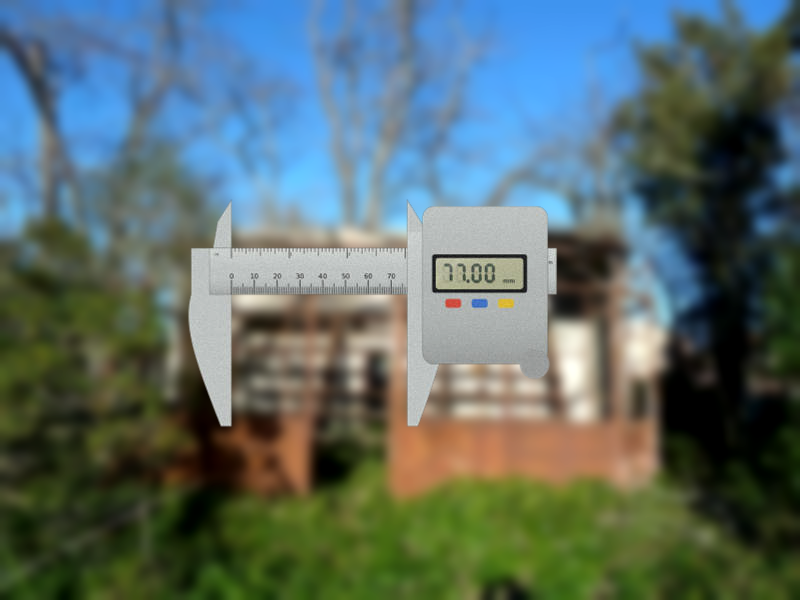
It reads value=77.00 unit=mm
